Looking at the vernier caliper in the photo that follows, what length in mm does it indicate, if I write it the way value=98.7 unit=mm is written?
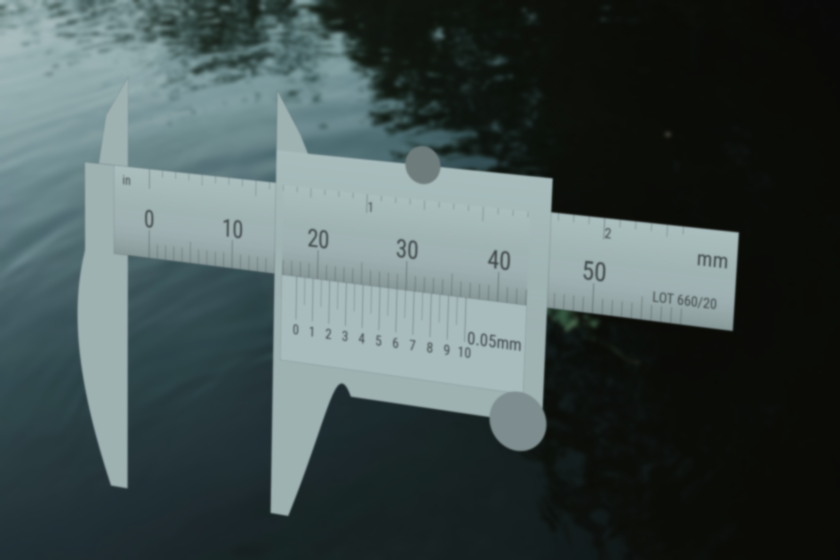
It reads value=17.6 unit=mm
